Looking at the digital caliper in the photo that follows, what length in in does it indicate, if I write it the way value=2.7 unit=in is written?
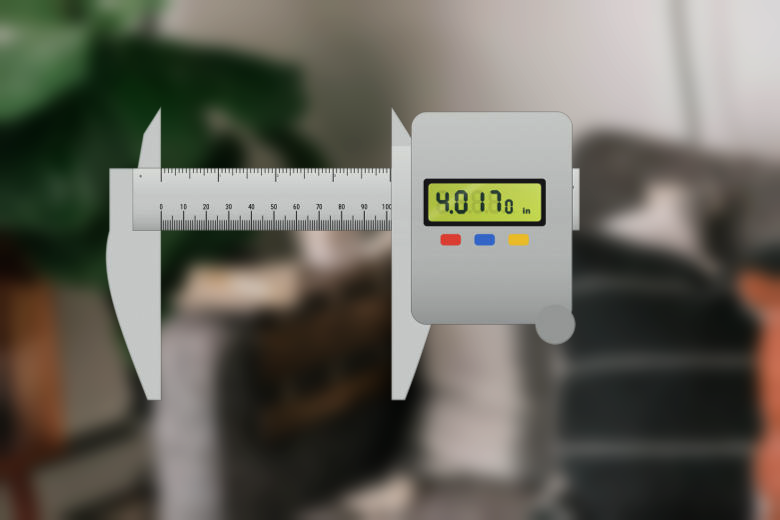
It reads value=4.0170 unit=in
